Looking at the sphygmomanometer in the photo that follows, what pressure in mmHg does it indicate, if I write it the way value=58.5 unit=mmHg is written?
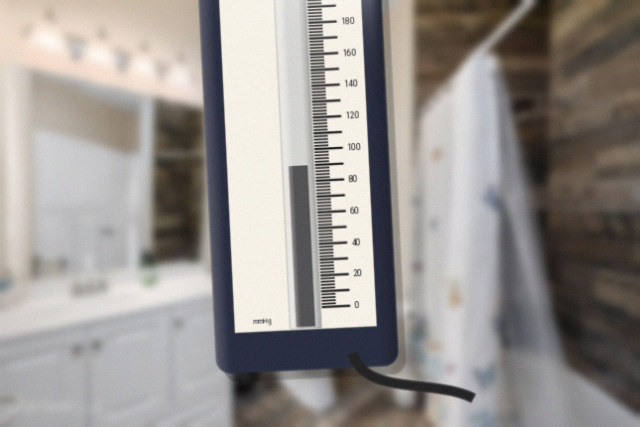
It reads value=90 unit=mmHg
